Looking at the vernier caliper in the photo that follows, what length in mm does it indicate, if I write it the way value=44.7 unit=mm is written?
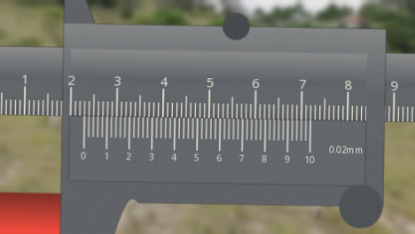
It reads value=23.0 unit=mm
